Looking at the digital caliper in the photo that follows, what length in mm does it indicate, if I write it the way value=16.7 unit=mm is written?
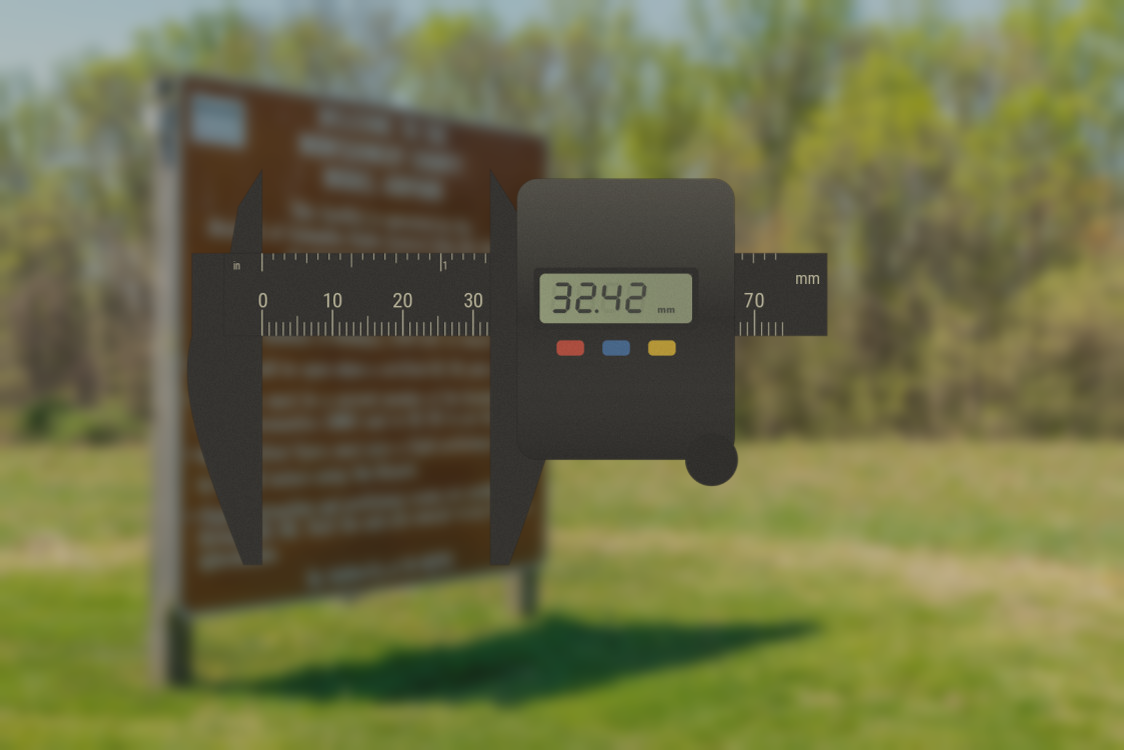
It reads value=32.42 unit=mm
